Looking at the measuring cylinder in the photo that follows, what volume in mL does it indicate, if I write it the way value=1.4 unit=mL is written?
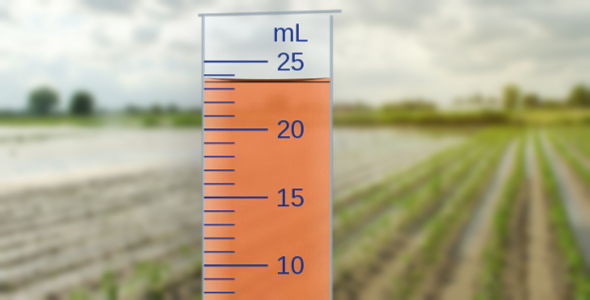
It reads value=23.5 unit=mL
